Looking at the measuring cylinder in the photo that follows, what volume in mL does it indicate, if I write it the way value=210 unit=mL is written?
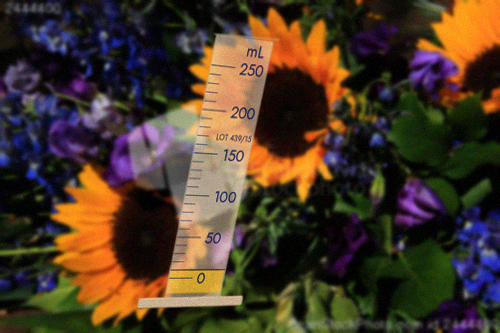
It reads value=10 unit=mL
